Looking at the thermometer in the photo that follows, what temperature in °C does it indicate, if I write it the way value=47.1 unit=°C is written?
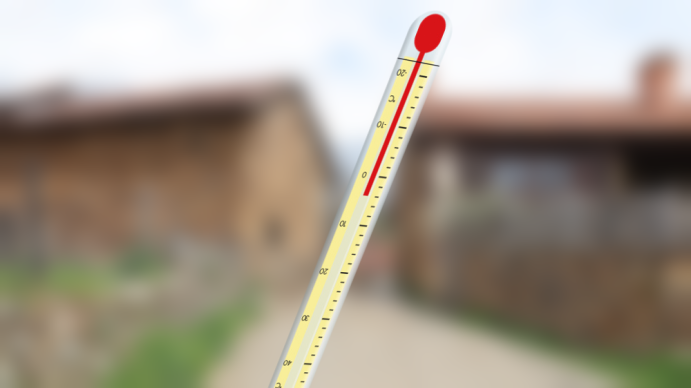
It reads value=4 unit=°C
